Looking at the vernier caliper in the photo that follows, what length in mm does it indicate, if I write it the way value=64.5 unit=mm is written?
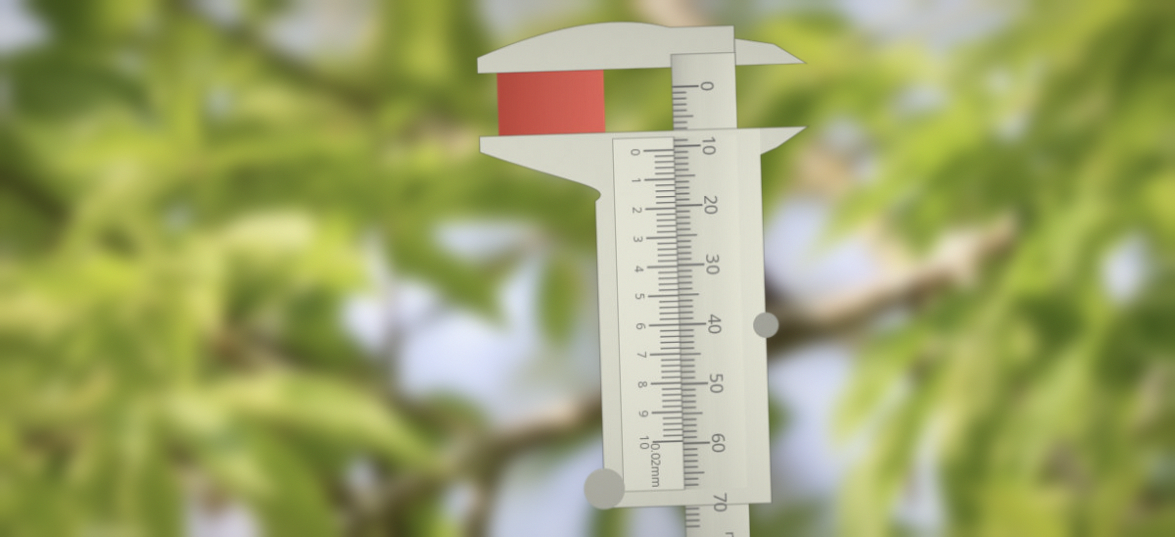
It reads value=10.6 unit=mm
